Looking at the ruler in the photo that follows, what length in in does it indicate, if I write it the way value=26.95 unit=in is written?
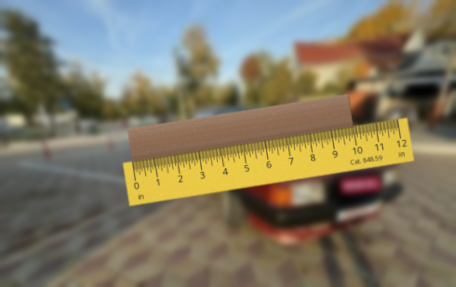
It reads value=10 unit=in
